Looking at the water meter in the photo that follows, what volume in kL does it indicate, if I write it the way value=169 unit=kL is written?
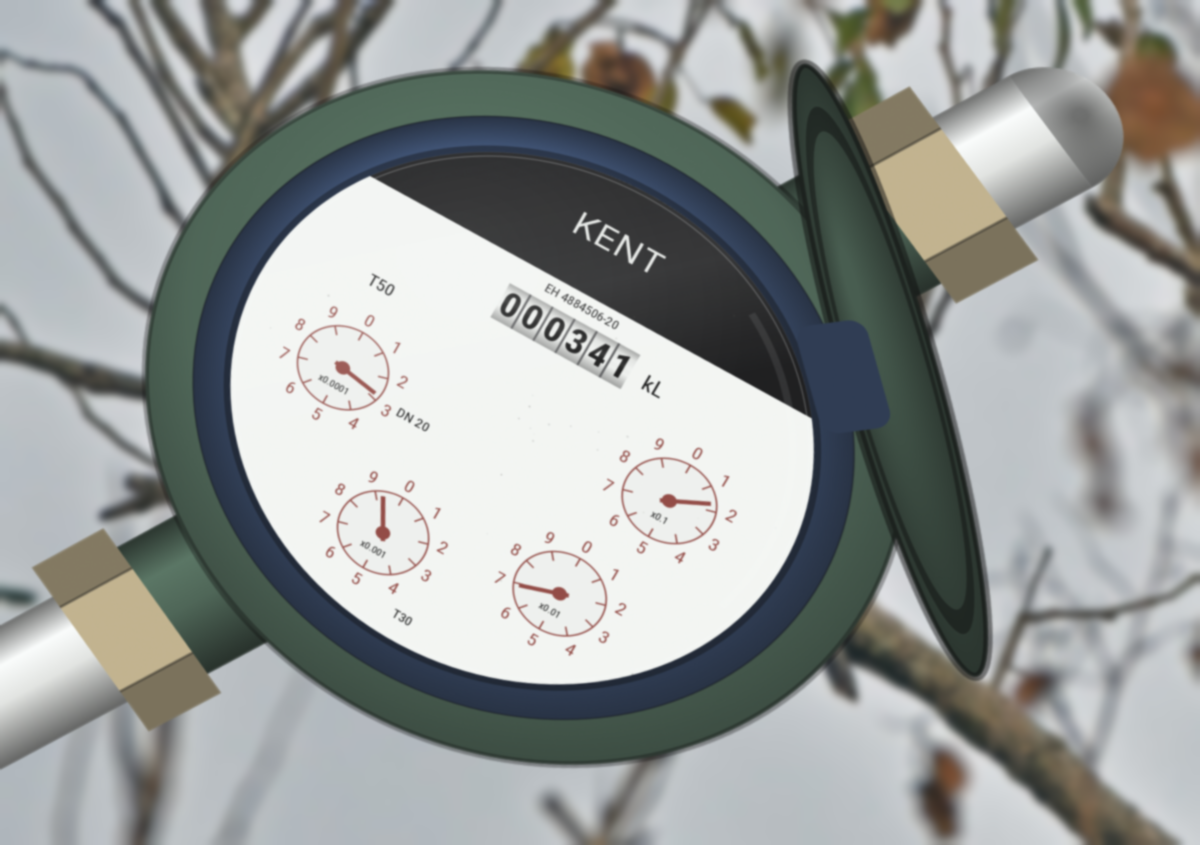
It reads value=341.1692 unit=kL
